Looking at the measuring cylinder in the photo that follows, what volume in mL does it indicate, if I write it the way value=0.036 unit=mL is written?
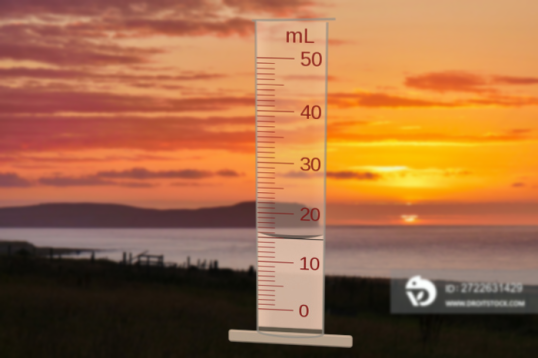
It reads value=15 unit=mL
